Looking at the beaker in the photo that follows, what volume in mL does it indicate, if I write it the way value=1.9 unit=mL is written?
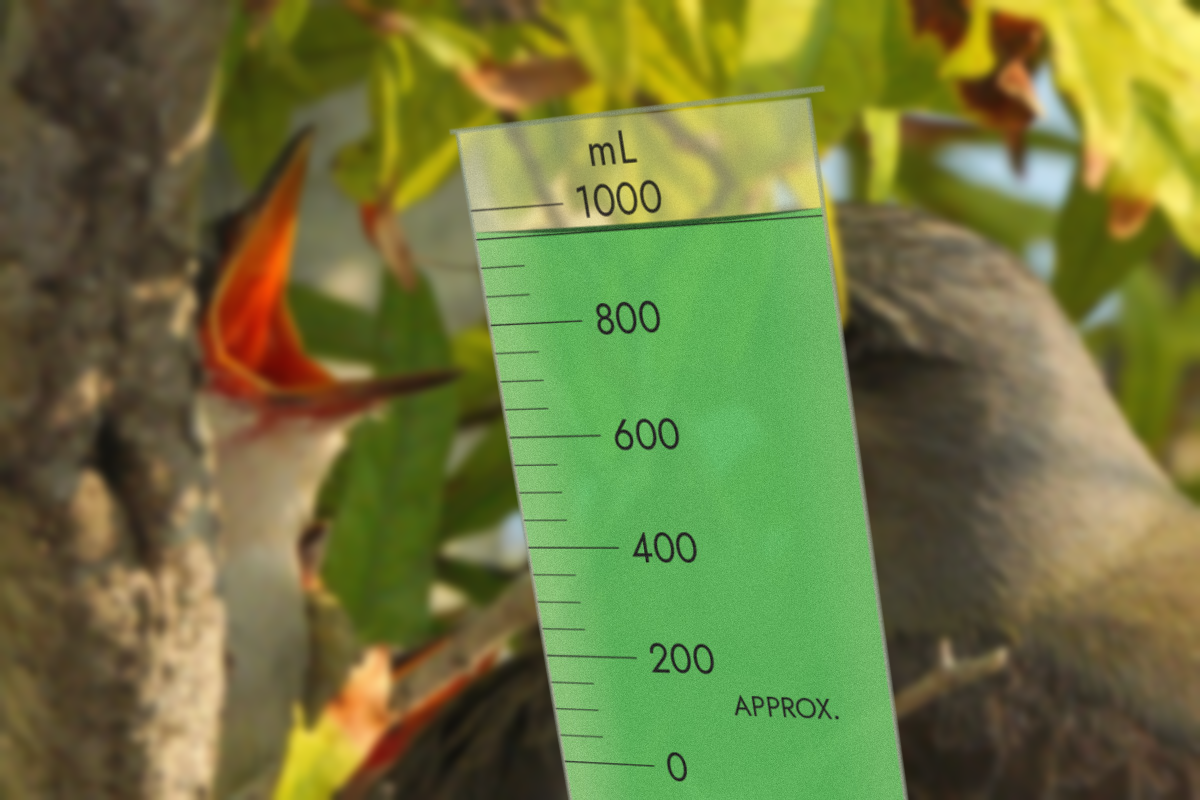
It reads value=950 unit=mL
